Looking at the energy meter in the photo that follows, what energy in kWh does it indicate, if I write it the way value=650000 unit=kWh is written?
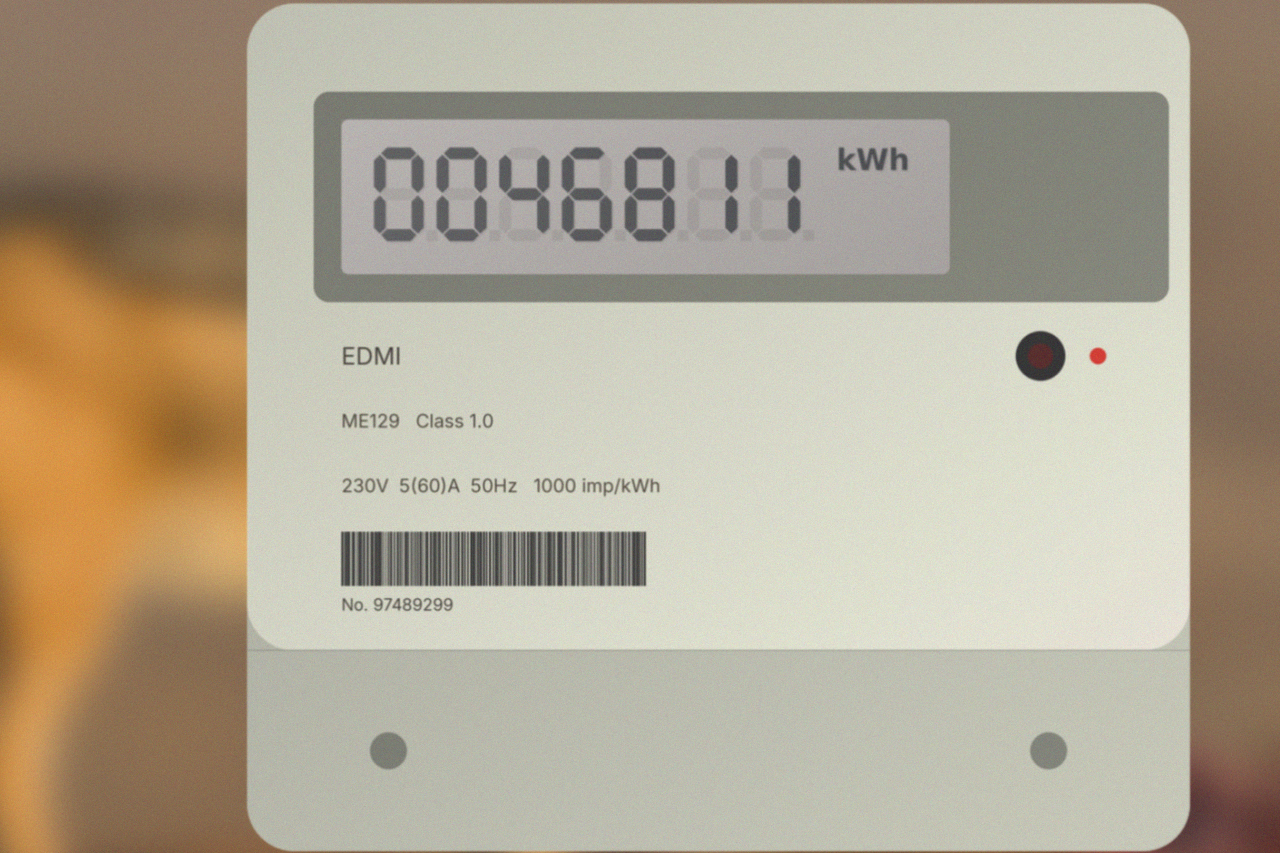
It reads value=46811 unit=kWh
